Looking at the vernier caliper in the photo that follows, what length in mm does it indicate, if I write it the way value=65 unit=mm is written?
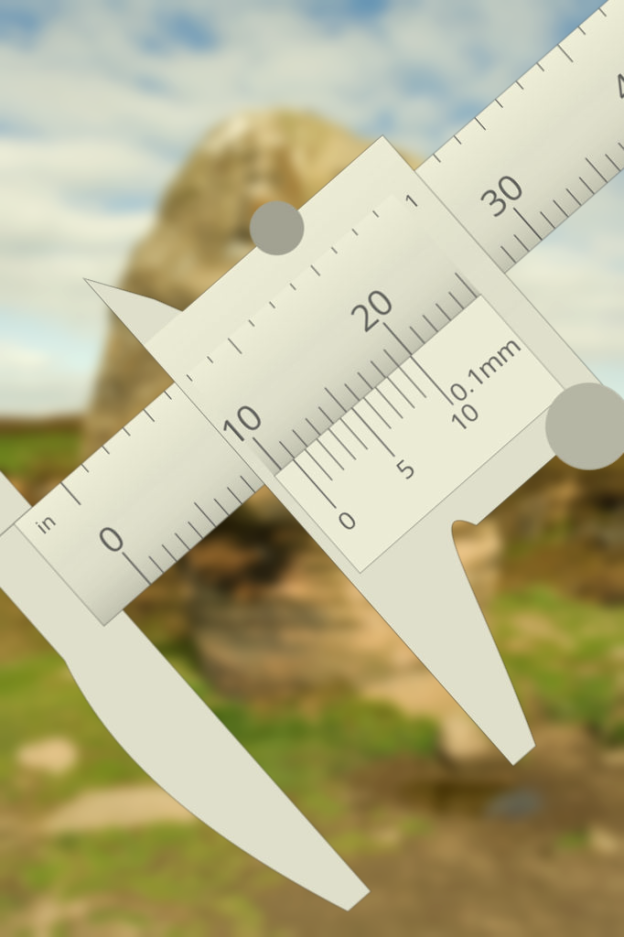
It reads value=10.9 unit=mm
